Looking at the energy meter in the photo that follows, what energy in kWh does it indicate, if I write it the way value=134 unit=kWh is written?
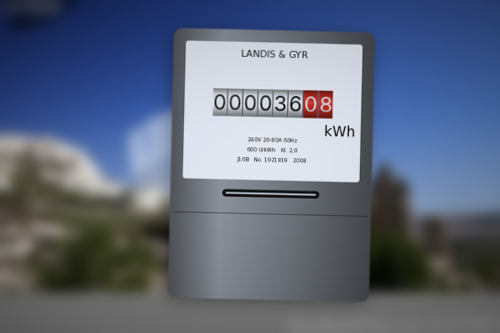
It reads value=36.08 unit=kWh
